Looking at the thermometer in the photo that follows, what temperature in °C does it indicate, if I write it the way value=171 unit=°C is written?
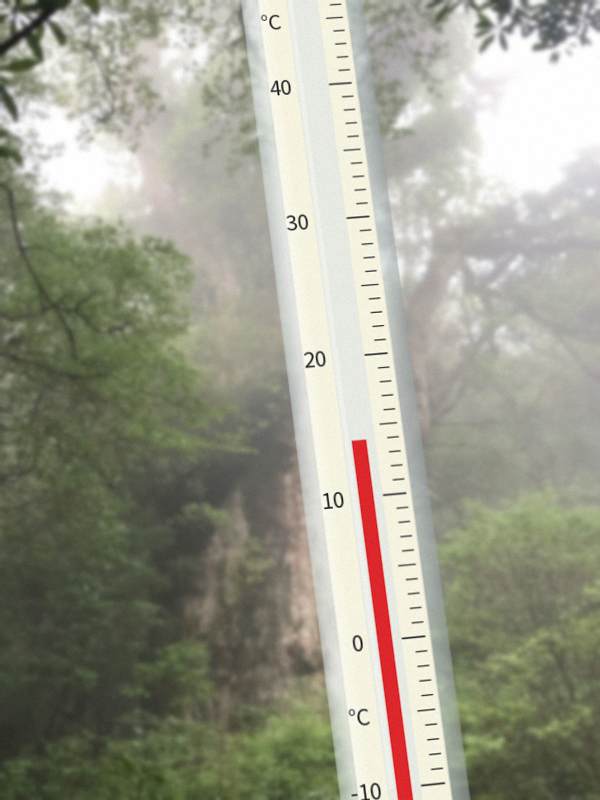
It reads value=14 unit=°C
